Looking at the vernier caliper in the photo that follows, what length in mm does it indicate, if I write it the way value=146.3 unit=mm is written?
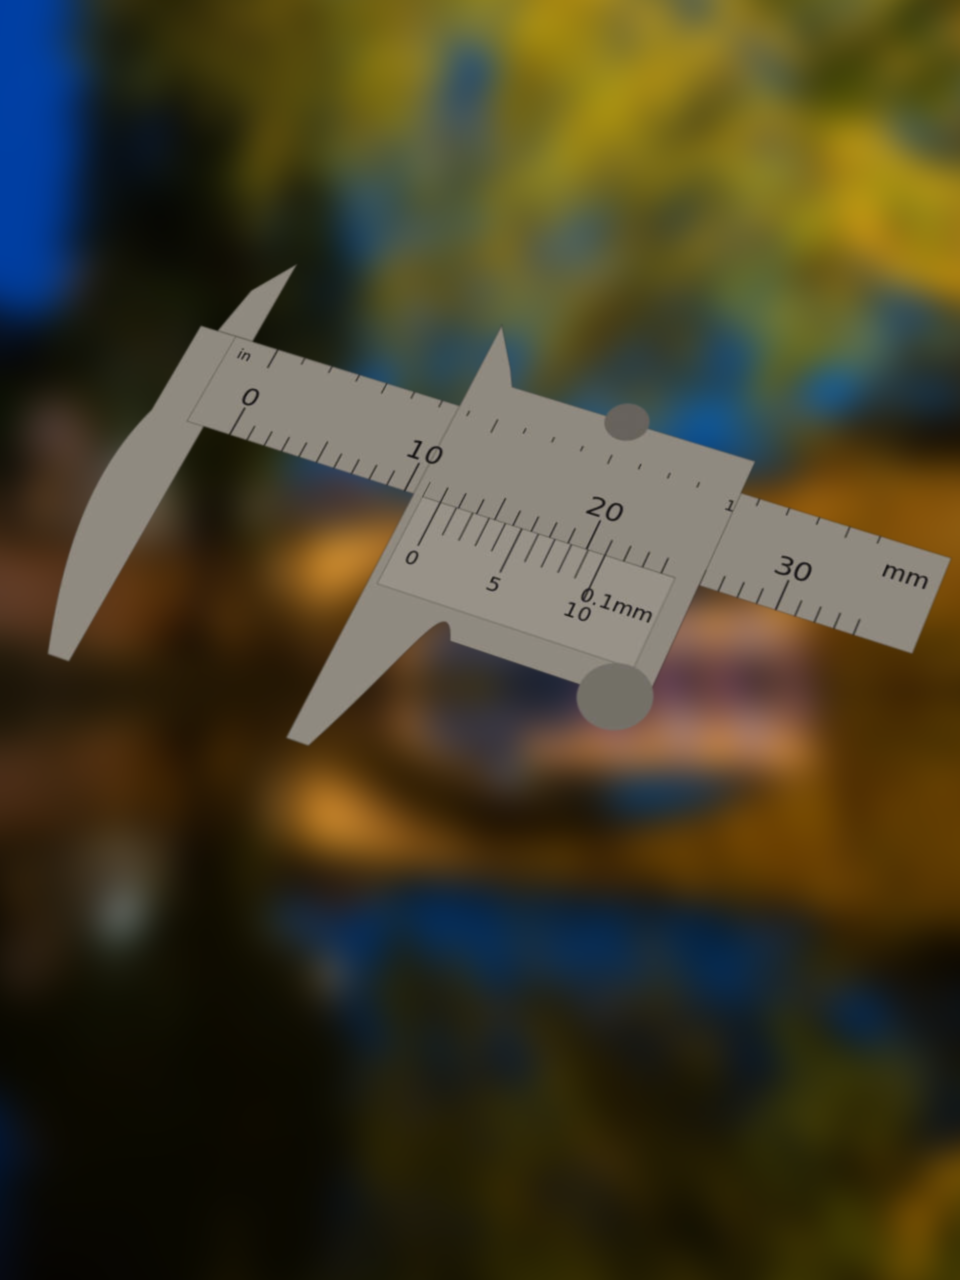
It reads value=12.0 unit=mm
